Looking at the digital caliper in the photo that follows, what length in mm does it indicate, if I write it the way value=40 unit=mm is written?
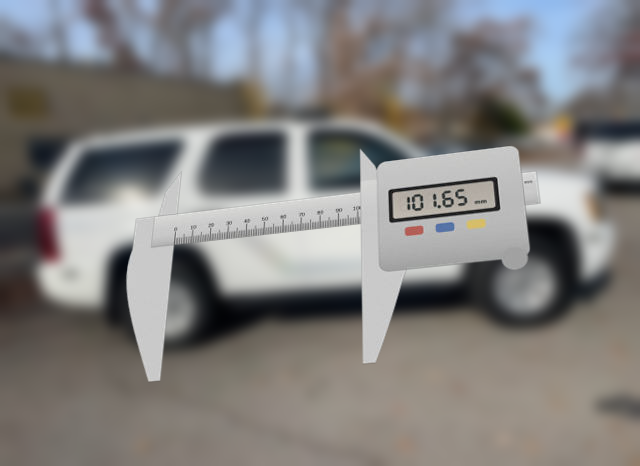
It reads value=101.65 unit=mm
